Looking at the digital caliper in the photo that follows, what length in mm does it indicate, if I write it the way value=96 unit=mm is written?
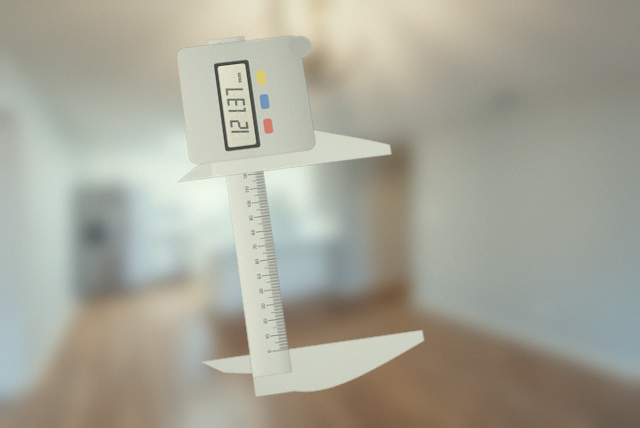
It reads value=121.37 unit=mm
